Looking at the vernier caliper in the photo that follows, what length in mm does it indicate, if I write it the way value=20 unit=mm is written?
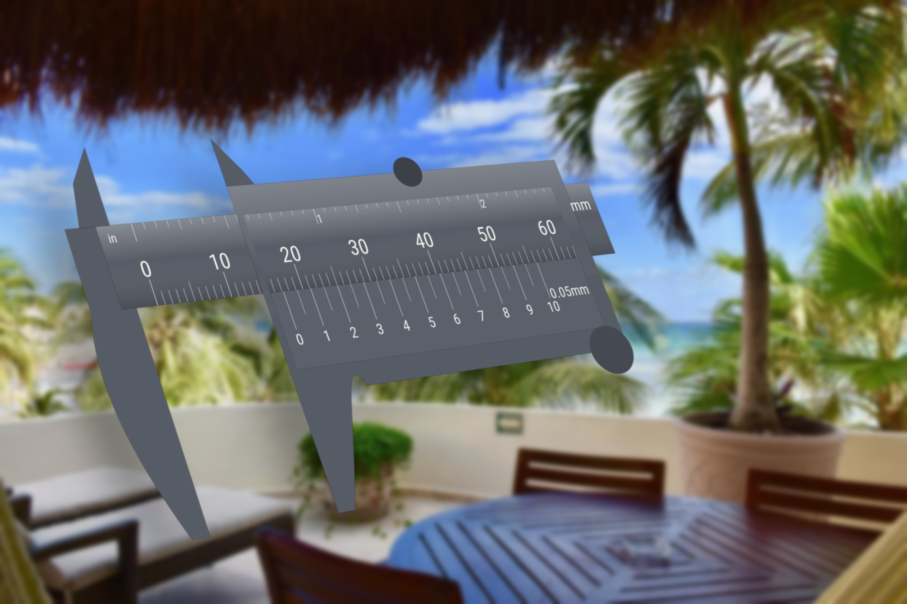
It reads value=17.2 unit=mm
